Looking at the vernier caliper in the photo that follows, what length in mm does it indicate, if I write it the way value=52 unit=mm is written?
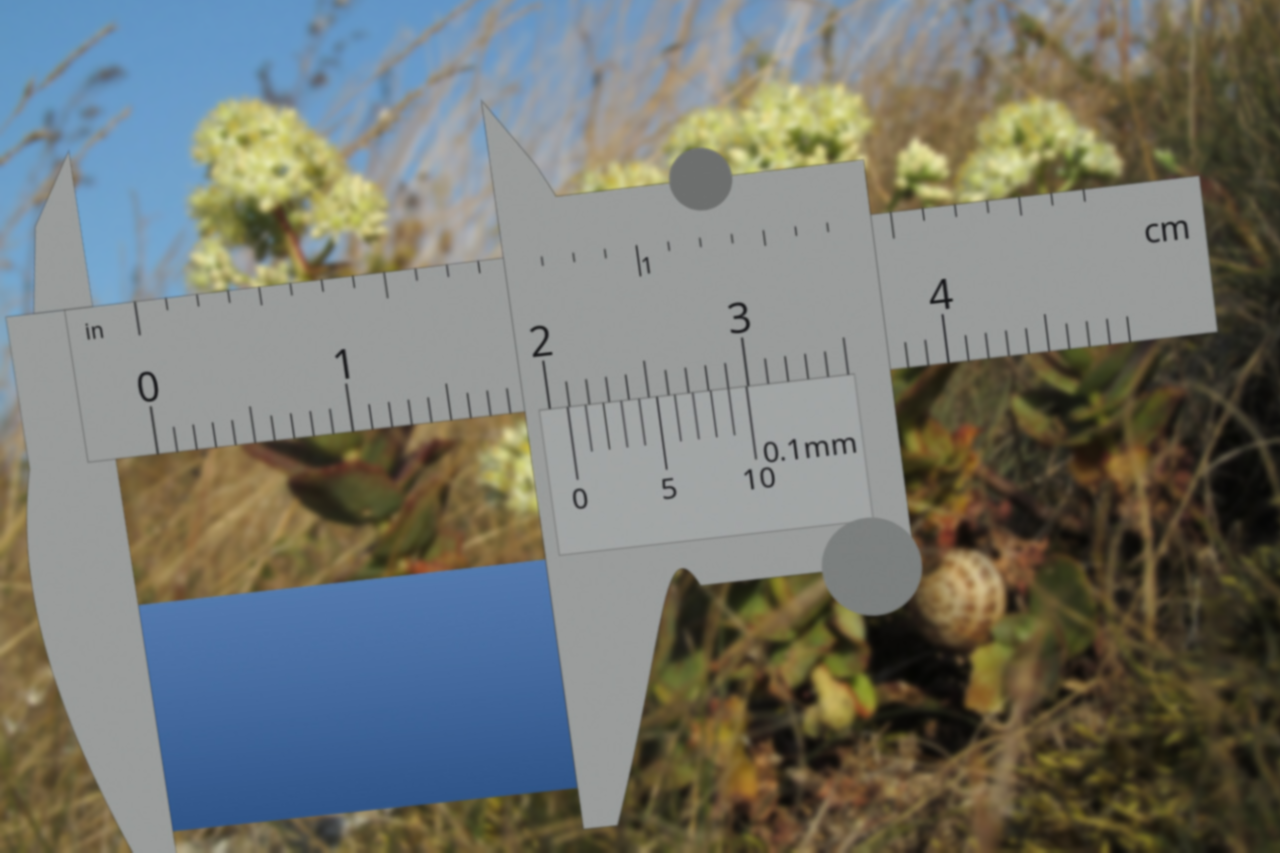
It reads value=20.9 unit=mm
